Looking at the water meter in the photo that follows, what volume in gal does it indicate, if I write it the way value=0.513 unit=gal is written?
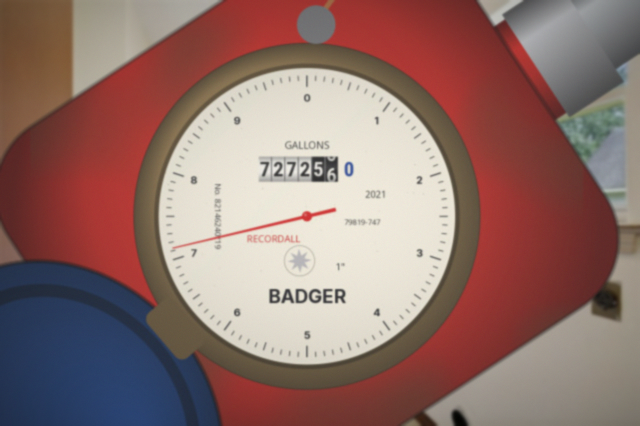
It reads value=7272557.1 unit=gal
